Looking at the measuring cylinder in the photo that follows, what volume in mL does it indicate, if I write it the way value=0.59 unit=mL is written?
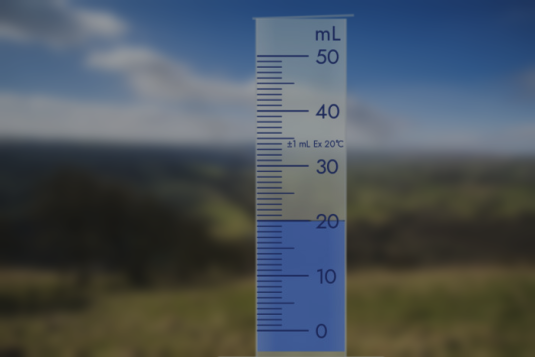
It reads value=20 unit=mL
